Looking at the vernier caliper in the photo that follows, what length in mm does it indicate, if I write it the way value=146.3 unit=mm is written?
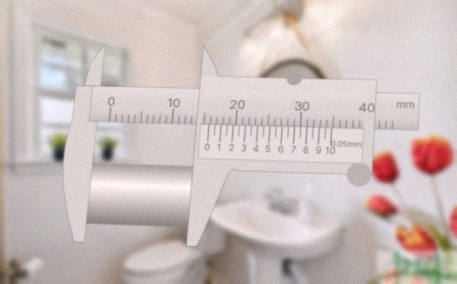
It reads value=15.8 unit=mm
